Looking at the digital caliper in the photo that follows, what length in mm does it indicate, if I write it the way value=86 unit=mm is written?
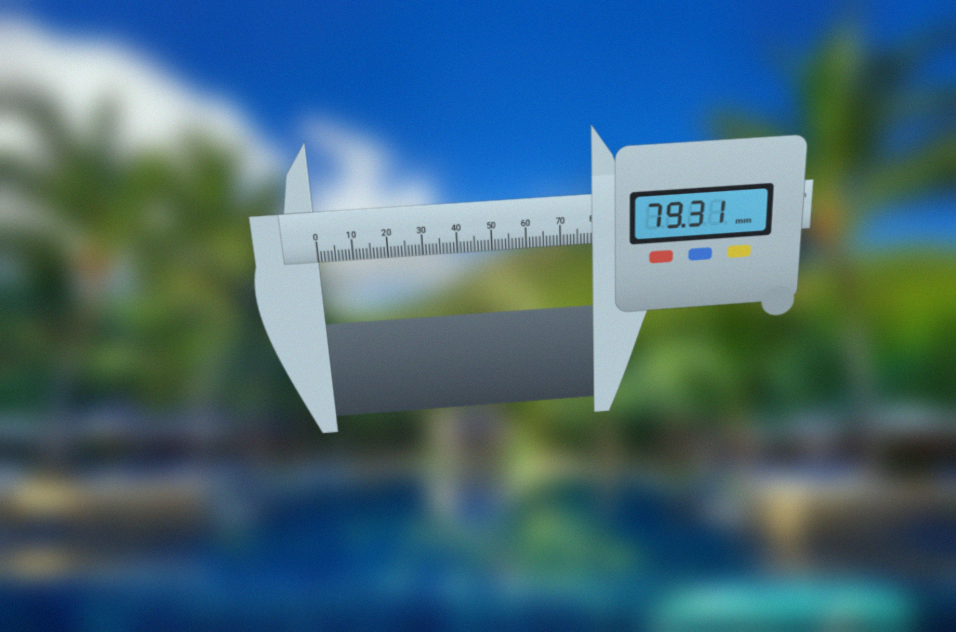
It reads value=79.31 unit=mm
